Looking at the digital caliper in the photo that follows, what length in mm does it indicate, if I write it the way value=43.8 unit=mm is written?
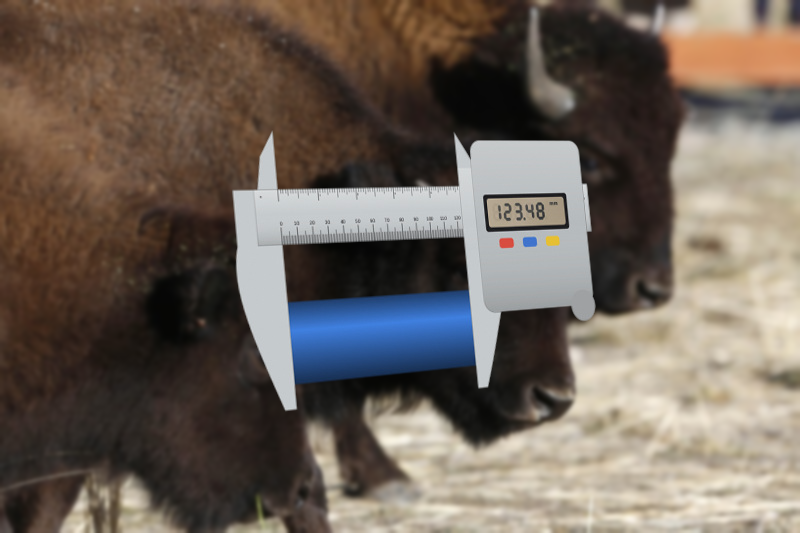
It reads value=123.48 unit=mm
